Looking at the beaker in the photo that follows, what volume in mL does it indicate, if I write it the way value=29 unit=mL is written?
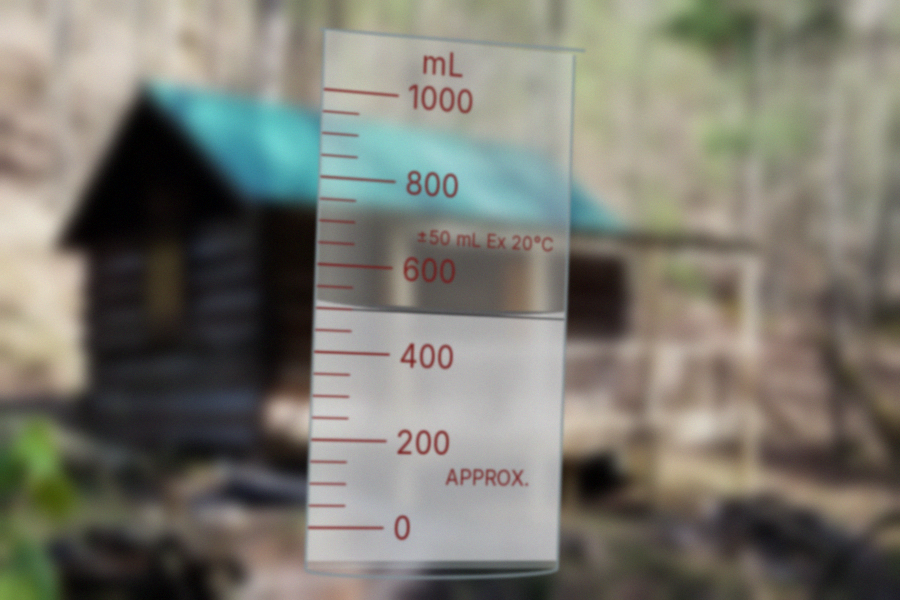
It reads value=500 unit=mL
